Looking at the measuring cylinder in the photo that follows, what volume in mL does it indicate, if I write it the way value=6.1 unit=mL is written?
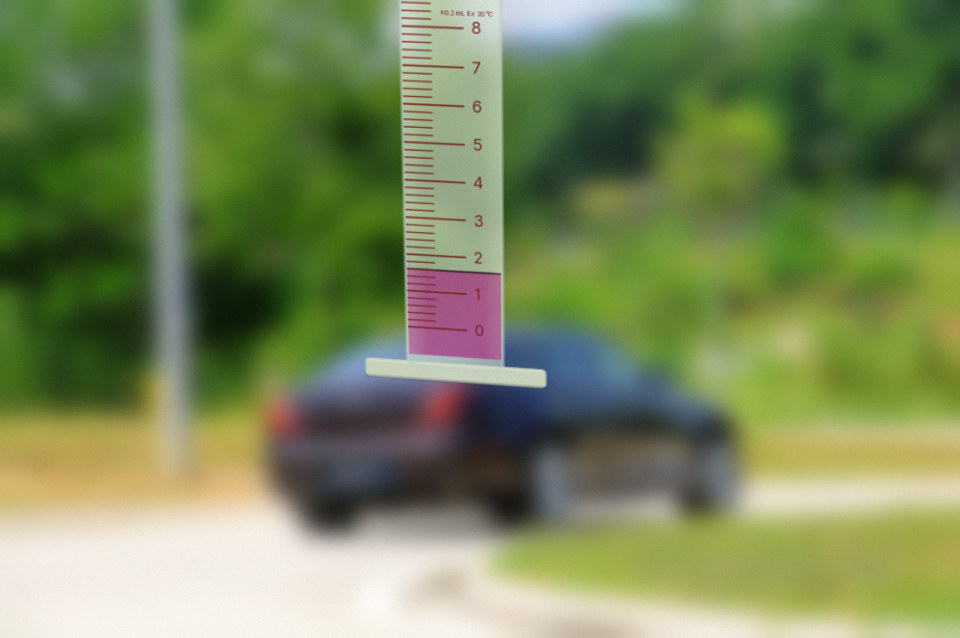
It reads value=1.6 unit=mL
